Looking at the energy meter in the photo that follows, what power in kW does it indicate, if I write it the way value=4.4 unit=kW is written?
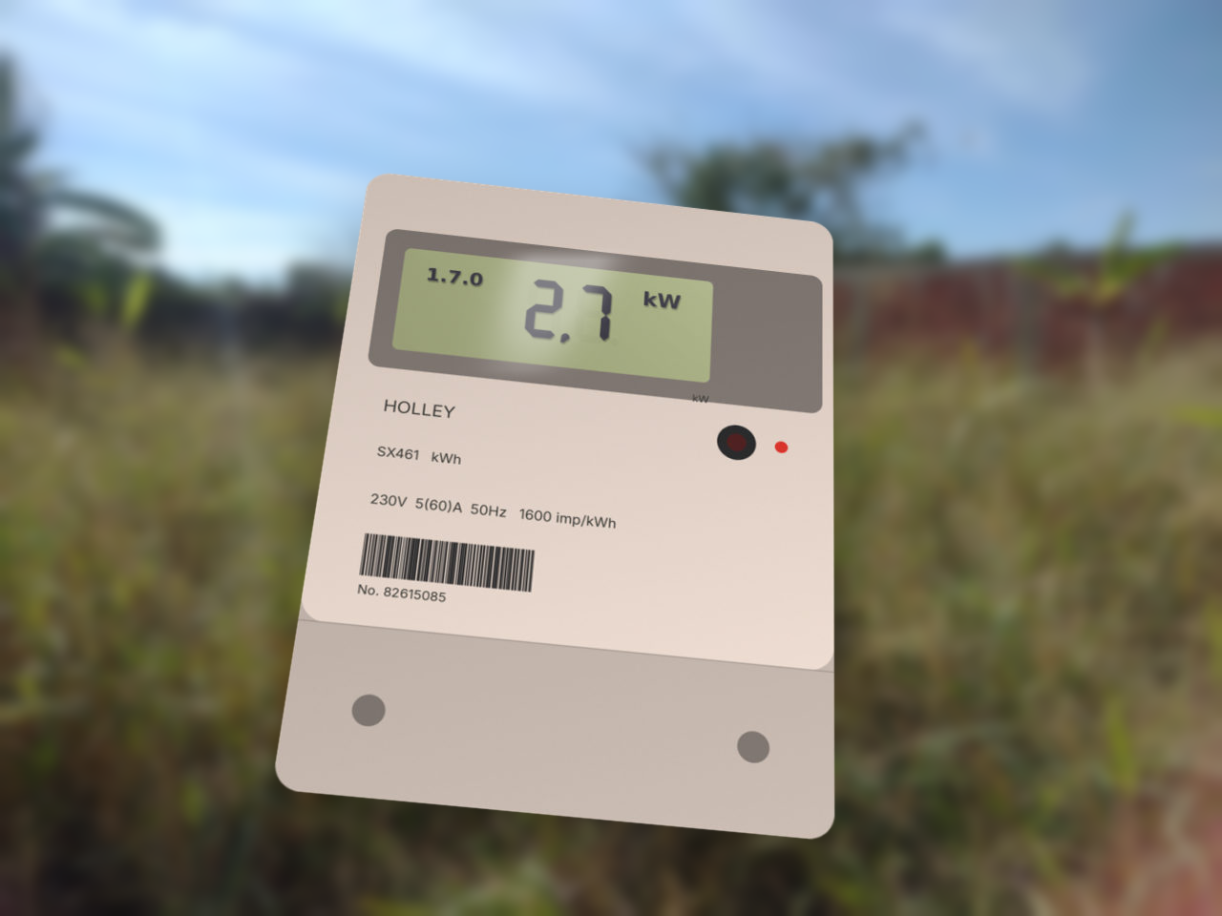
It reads value=2.7 unit=kW
